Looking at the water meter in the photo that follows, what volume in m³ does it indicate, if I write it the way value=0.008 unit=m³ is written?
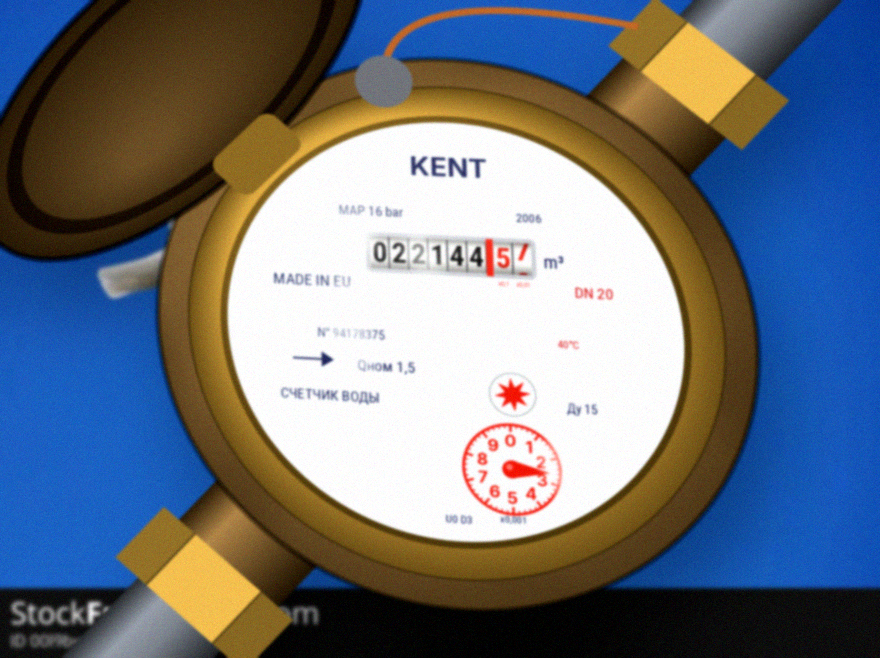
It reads value=22144.572 unit=m³
